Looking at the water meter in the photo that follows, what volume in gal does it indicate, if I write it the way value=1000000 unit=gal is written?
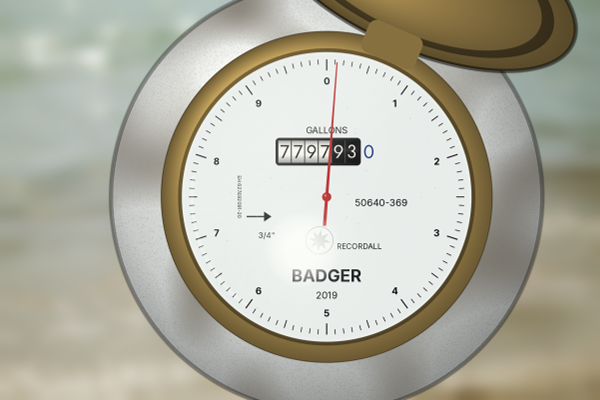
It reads value=7797930.1 unit=gal
